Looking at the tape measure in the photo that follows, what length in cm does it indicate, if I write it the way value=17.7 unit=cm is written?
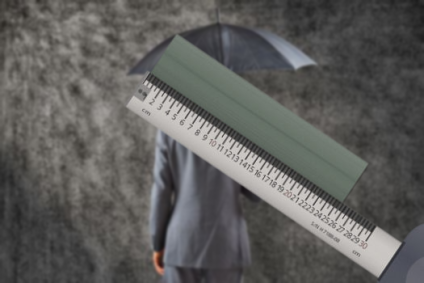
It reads value=25.5 unit=cm
